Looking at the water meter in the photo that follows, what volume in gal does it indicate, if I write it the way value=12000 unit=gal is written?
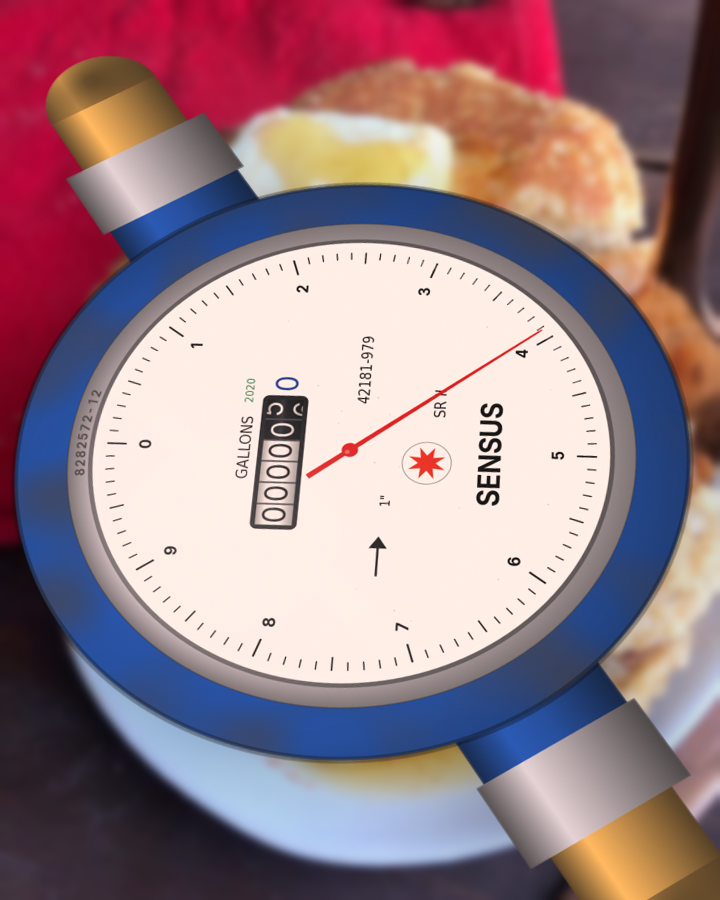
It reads value=53.9 unit=gal
